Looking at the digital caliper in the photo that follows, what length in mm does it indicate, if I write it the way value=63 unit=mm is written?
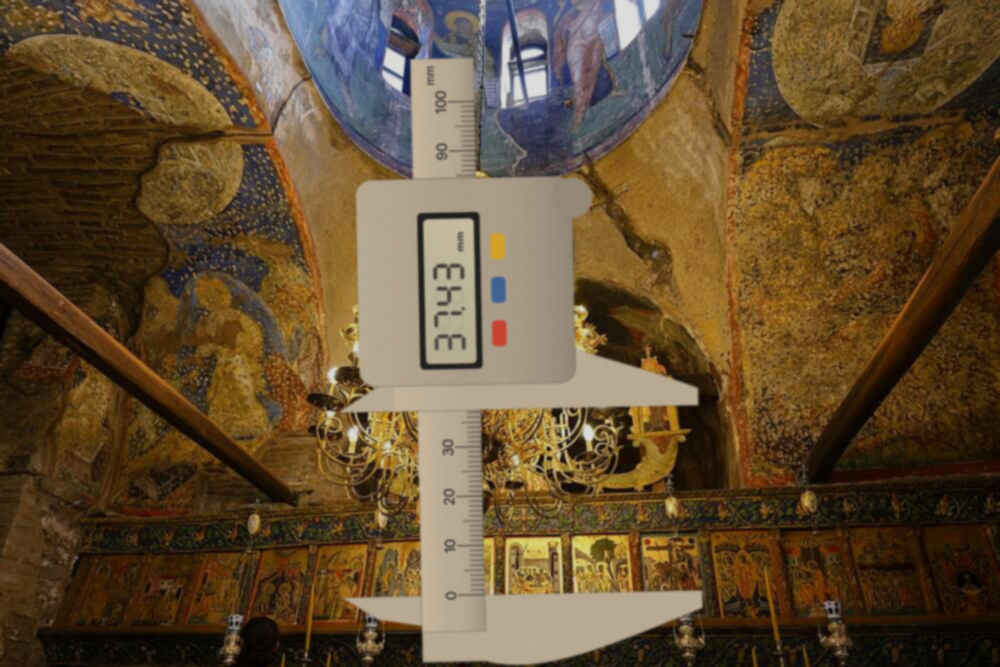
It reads value=37.43 unit=mm
